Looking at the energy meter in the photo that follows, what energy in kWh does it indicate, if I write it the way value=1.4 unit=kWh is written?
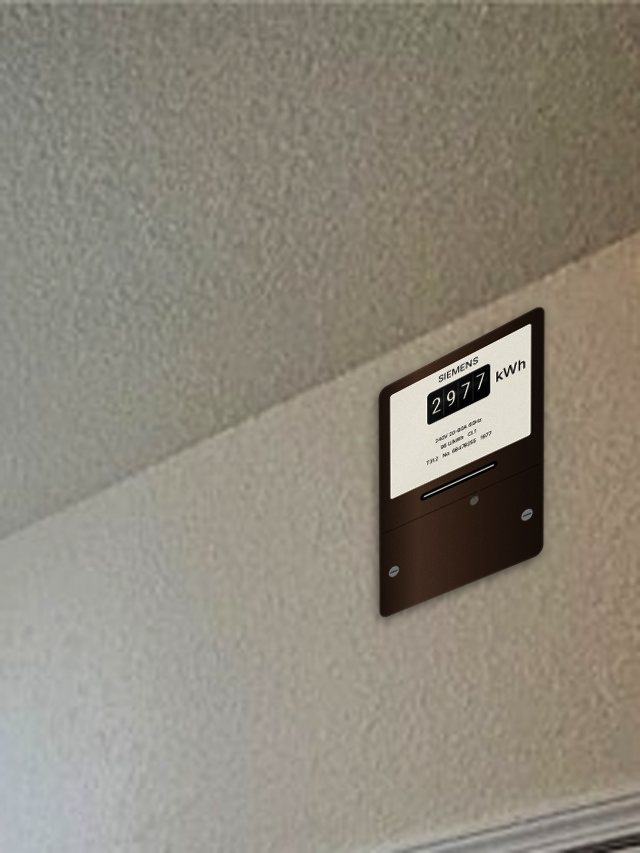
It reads value=2977 unit=kWh
